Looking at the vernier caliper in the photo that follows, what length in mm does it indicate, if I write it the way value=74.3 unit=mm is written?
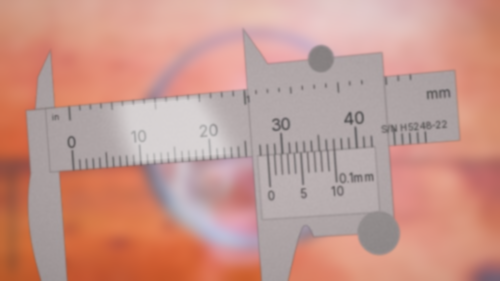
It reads value=28.0 unit=mm
